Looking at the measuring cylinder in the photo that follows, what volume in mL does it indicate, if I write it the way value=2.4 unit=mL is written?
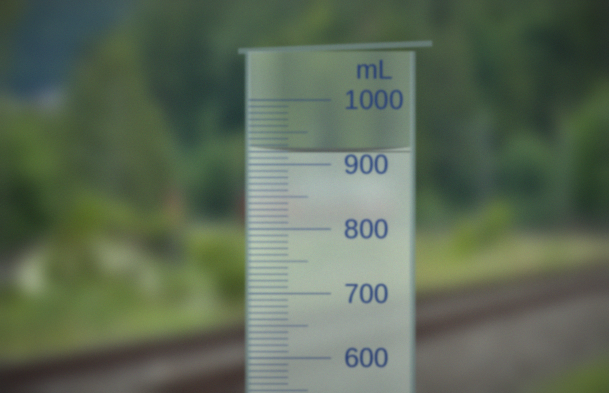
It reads value=920 unit=mL
